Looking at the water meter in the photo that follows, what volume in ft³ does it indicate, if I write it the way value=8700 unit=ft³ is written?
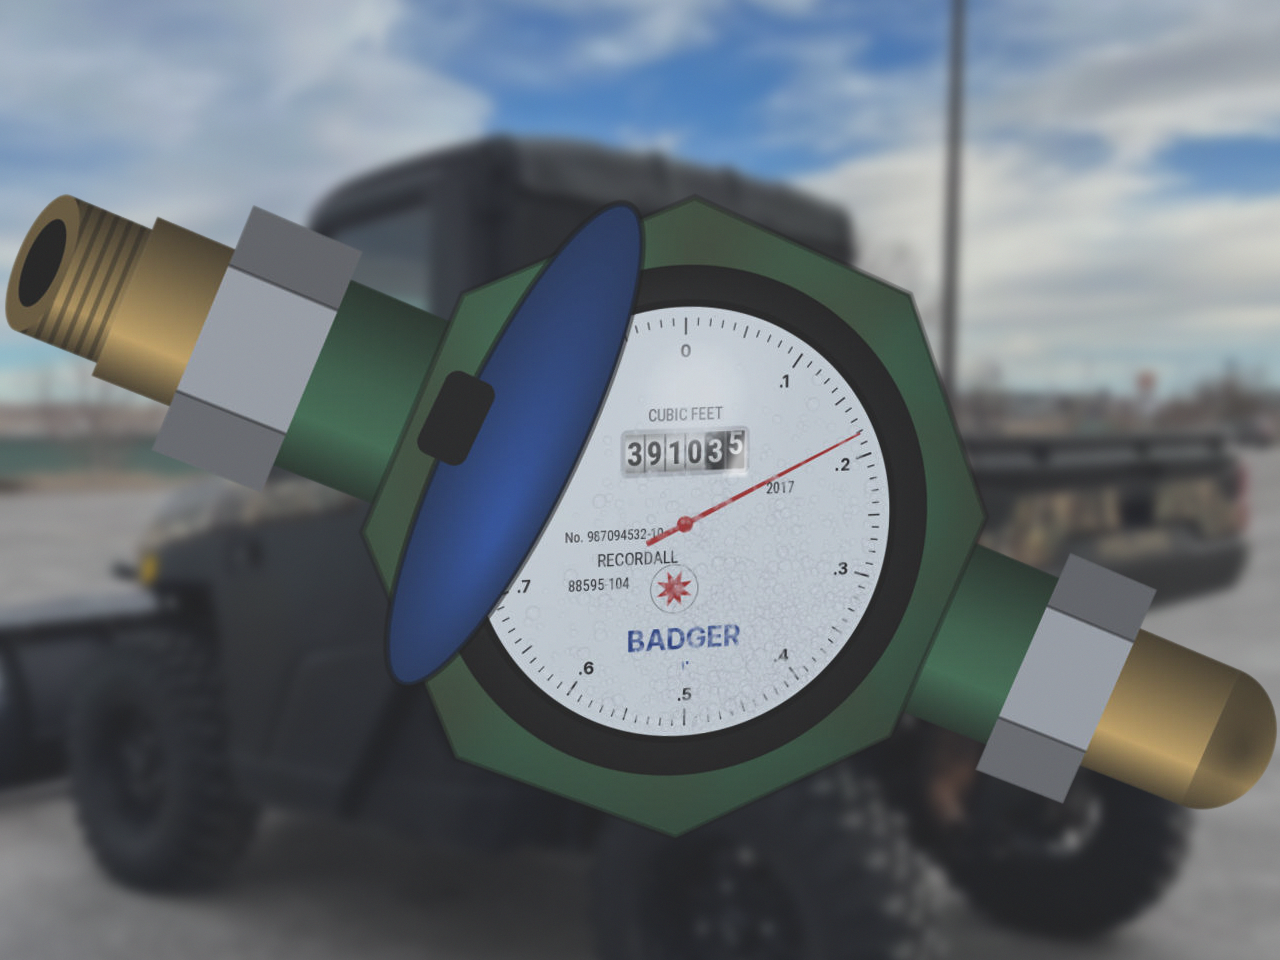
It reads value=391035.18 unit=ft³
